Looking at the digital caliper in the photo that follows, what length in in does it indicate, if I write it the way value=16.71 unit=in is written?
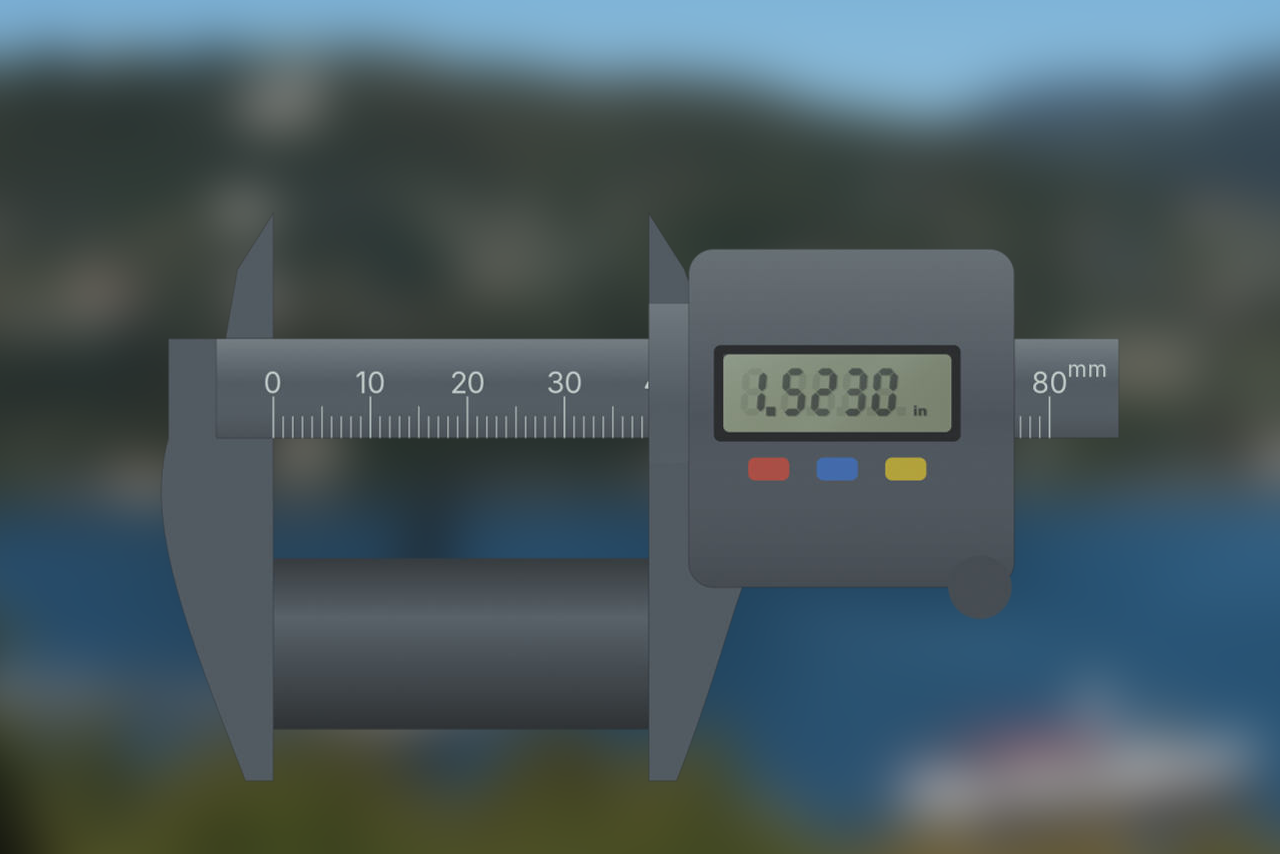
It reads value=1.5230 unit=in
